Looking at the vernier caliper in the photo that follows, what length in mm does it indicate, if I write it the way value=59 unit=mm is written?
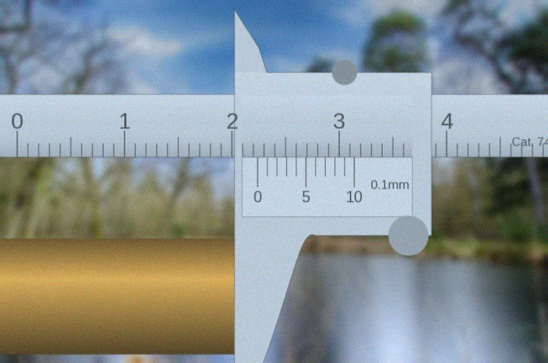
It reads value=22.4 unit=mm
